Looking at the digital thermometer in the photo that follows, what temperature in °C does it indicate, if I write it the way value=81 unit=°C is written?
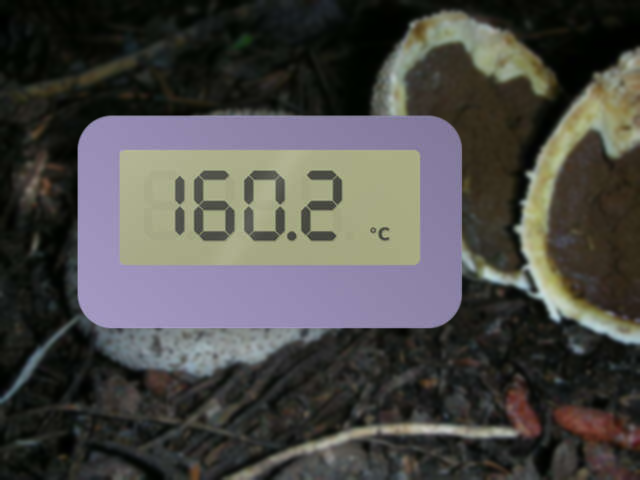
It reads value=160.2 unit=°C
